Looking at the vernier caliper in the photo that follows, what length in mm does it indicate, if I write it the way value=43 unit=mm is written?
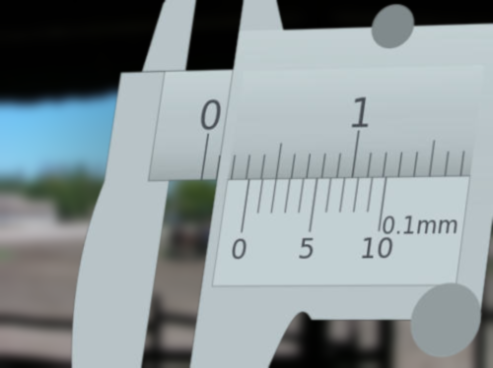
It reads value=3.2 unit=mm
